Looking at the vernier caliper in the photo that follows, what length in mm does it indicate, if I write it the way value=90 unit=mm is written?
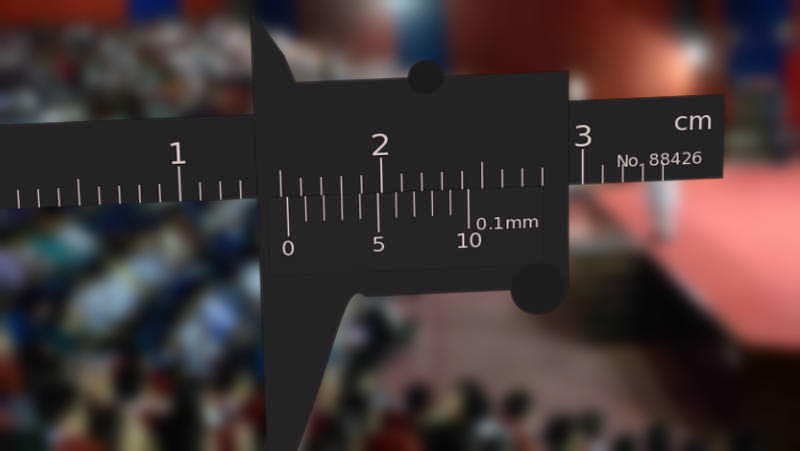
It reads value=15.3 unit=mm
